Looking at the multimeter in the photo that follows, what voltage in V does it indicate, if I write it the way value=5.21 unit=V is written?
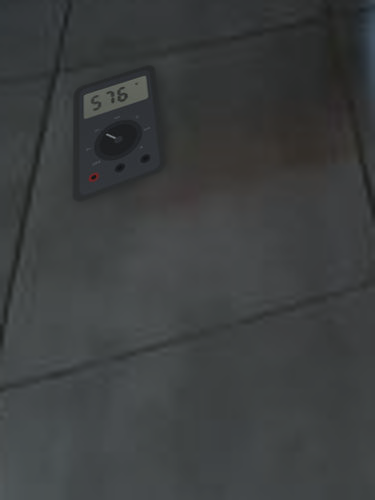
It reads value=576 unit=V
